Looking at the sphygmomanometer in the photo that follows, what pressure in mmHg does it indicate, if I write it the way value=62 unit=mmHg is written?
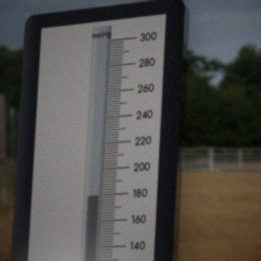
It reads value=180 unit=mmHg
